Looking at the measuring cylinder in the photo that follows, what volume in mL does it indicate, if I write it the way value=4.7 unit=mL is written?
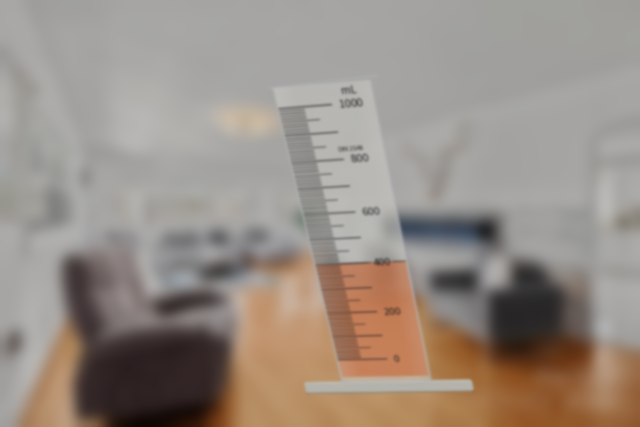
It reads value=400 unit=mL
